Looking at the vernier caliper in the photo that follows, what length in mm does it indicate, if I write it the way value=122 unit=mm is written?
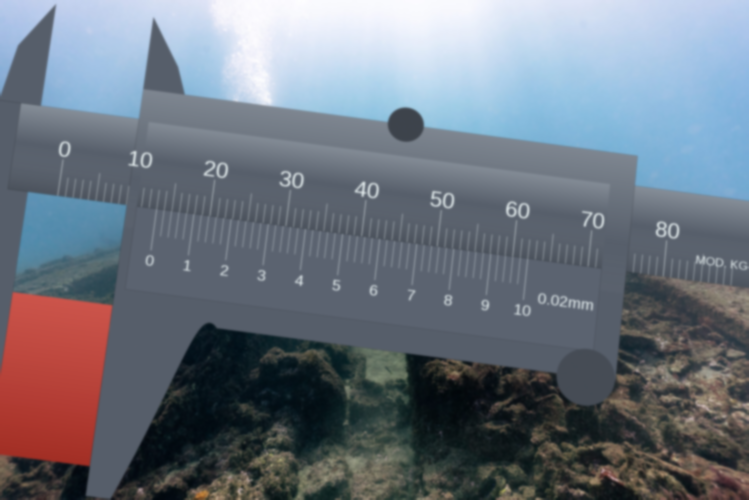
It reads value=13.0 unit=mm
